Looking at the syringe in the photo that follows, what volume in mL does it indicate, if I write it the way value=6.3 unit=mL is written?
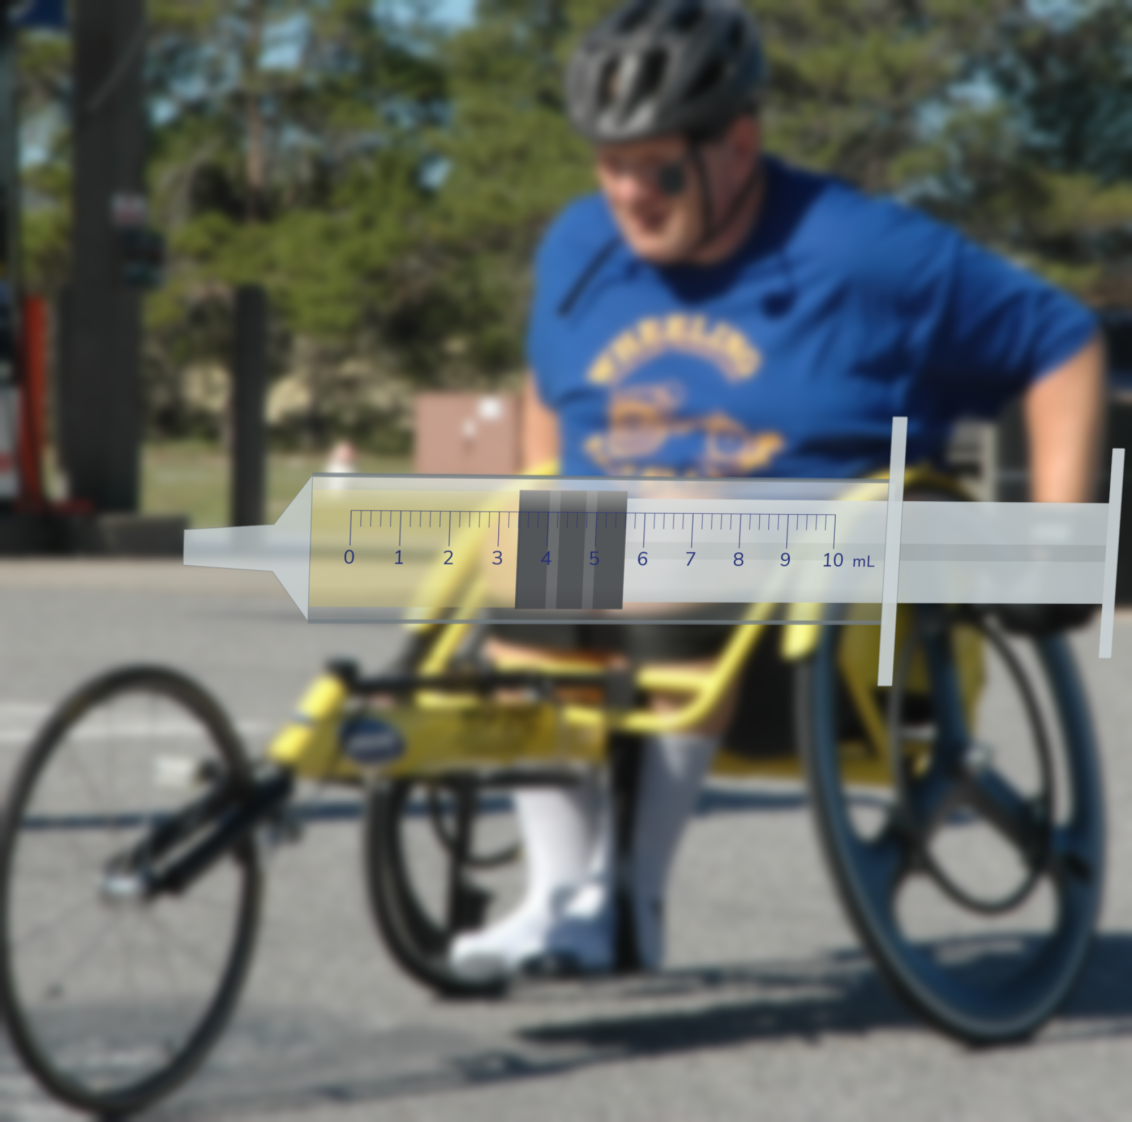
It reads value=3.4 unit=mL
